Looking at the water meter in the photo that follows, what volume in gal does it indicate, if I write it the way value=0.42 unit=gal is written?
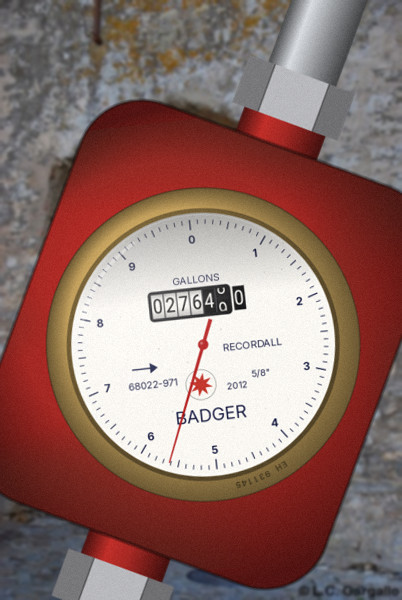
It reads value=276485.6 unit=gal
